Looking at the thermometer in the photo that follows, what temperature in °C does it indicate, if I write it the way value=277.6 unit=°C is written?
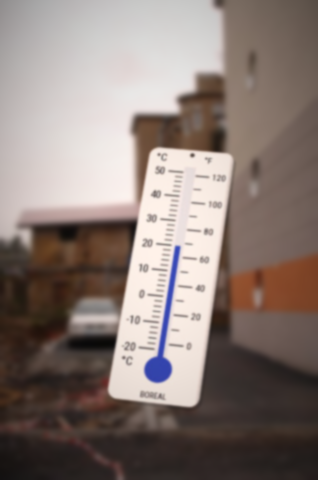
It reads value=20 unit=°C
